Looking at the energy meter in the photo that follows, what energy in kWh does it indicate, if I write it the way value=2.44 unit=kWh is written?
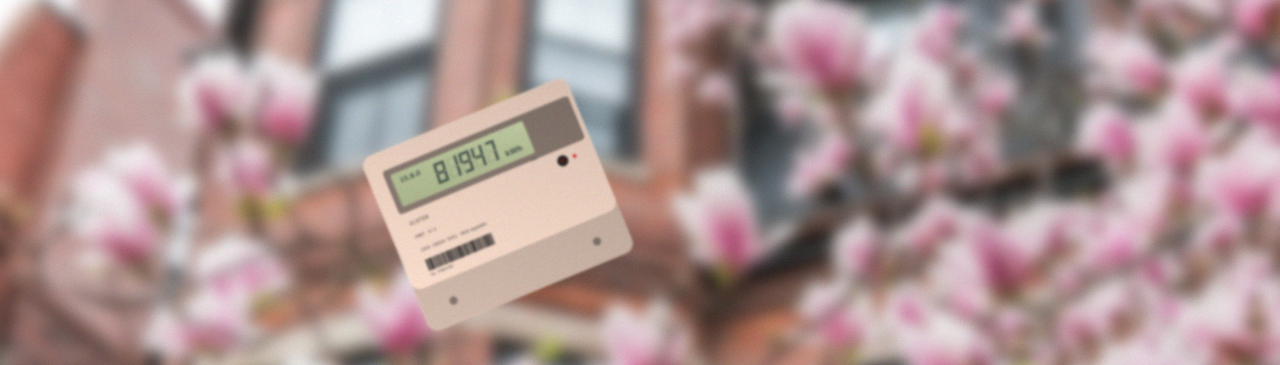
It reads value=81947 unit=kWh
